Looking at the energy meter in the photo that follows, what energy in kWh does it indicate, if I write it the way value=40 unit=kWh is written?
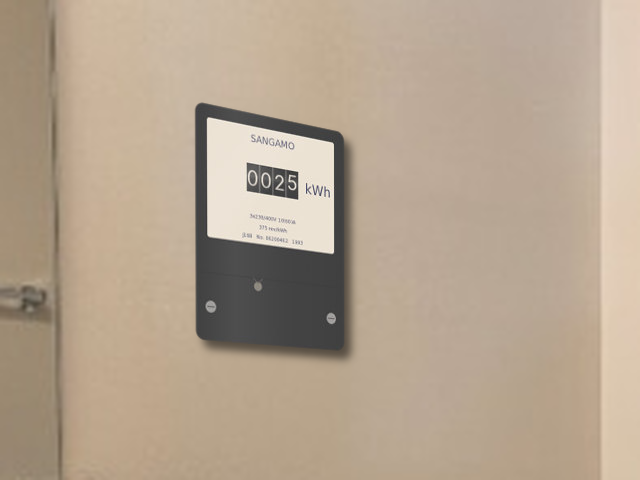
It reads value=25 unit=kWh
